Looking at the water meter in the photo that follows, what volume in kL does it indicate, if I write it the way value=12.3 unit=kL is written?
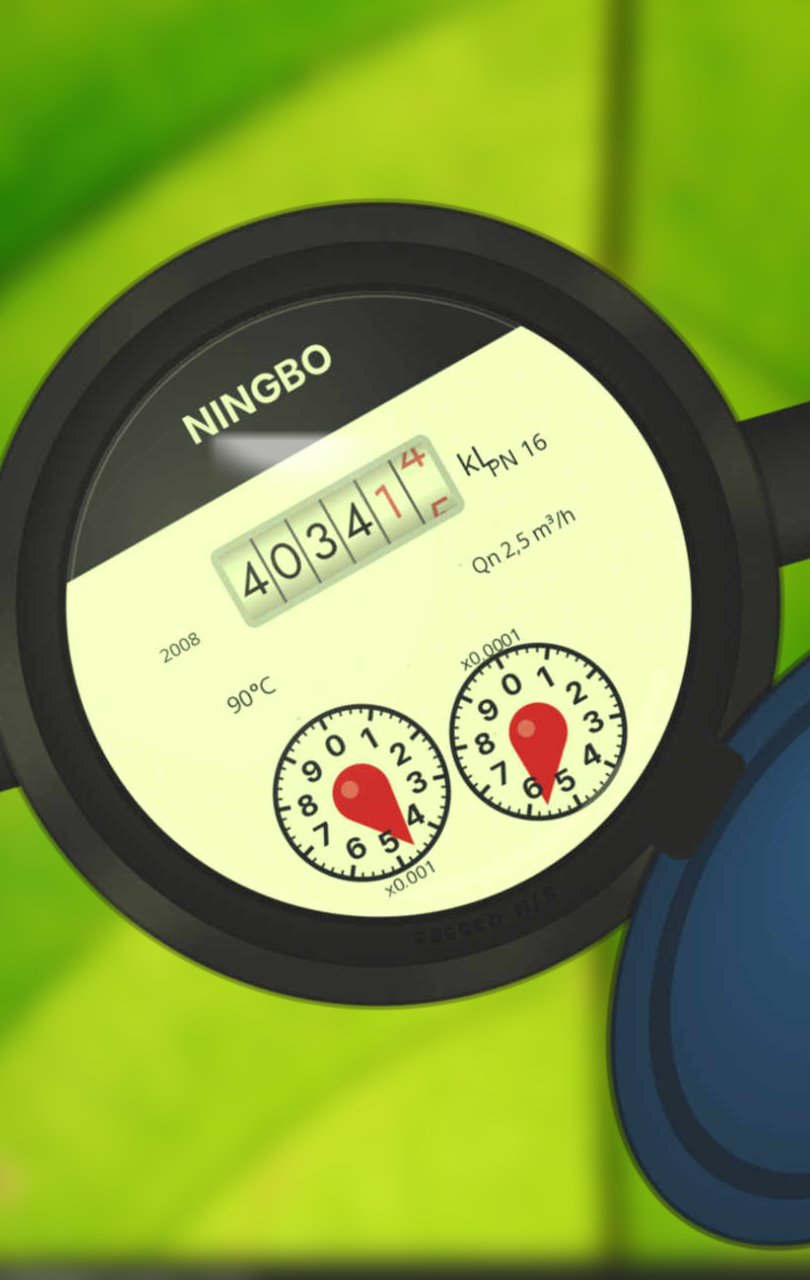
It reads value=4034.1445 unit=kL
